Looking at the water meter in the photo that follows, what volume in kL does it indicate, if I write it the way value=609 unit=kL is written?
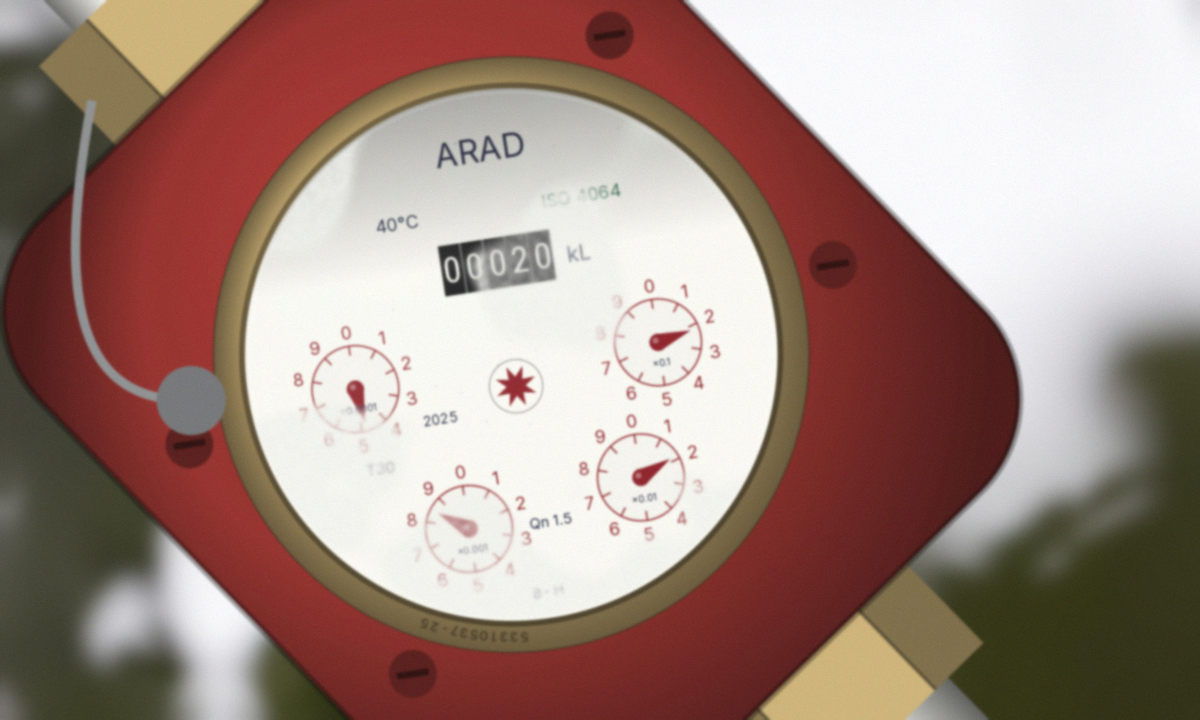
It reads value=20.2184 unit=kL
